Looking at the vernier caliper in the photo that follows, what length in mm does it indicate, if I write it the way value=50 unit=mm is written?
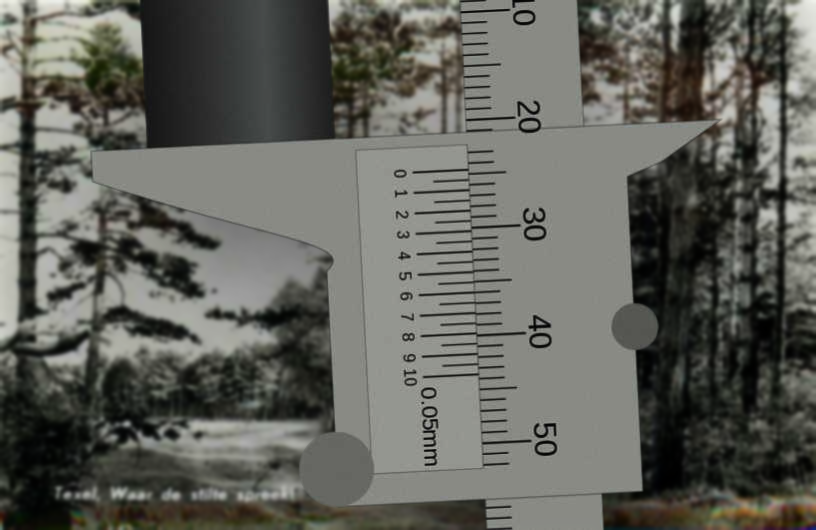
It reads value=24.6 unit=mm
